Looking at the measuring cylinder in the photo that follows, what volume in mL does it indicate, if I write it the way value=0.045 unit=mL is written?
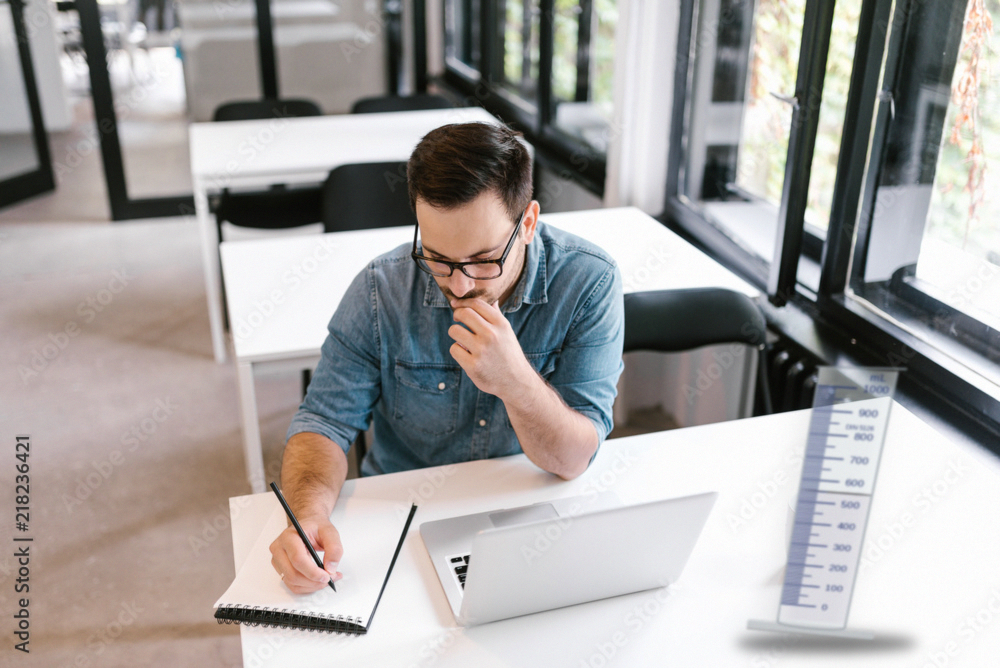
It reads value=550 unit=mL
